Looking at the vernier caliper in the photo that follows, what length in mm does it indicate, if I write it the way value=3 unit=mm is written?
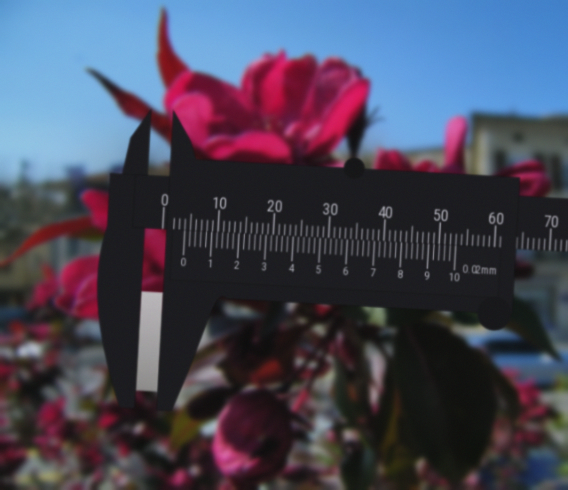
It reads value=4.0 unit=mm
